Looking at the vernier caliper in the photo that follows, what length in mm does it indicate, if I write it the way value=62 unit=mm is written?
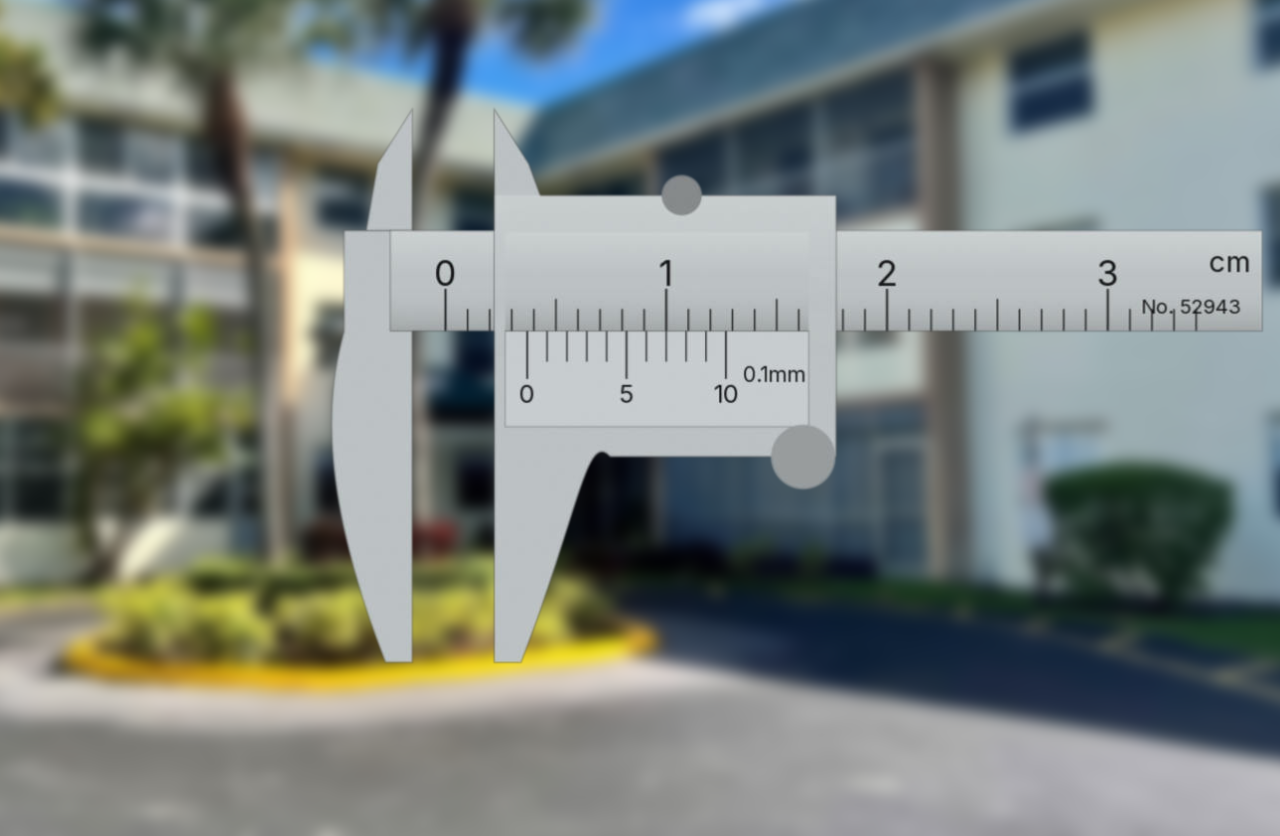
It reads value=3.7 unit=mm
